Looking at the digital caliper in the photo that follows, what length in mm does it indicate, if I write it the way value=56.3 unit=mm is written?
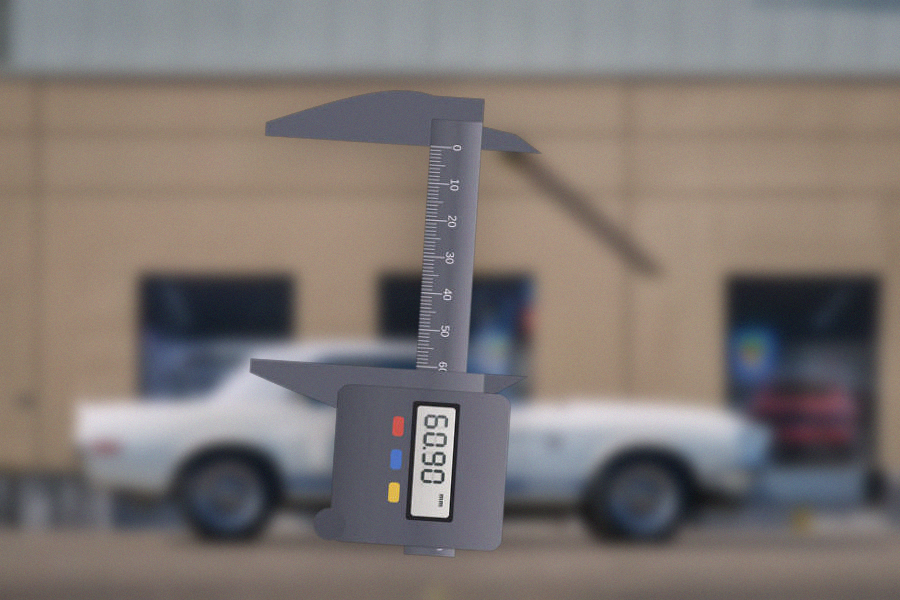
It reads value=60.90 unit=mm
